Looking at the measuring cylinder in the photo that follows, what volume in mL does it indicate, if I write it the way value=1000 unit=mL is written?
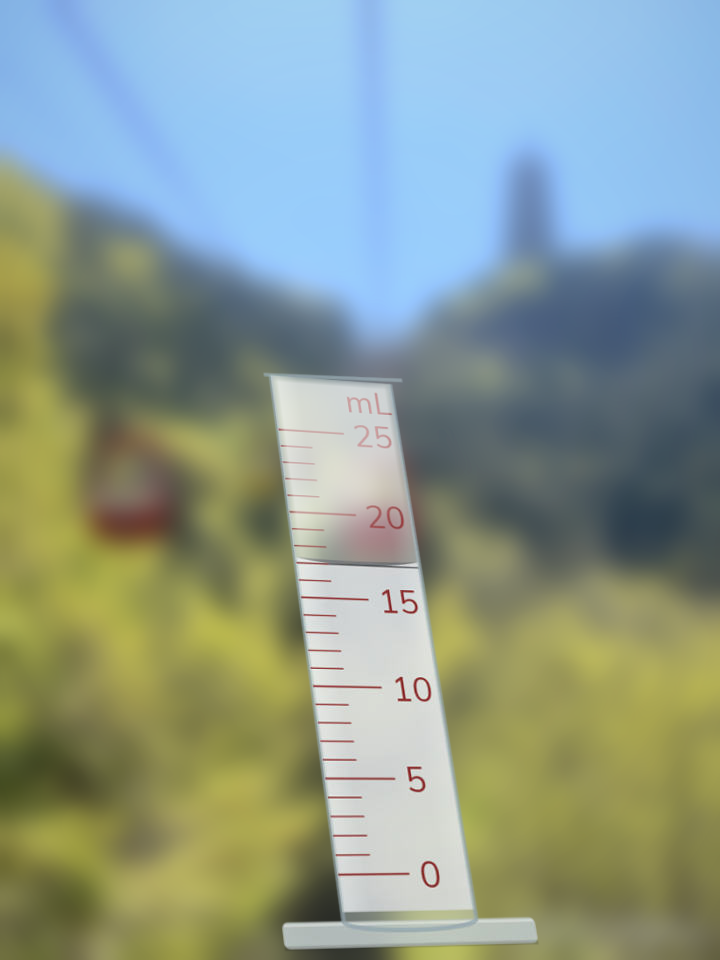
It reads value=17 unit=mL
